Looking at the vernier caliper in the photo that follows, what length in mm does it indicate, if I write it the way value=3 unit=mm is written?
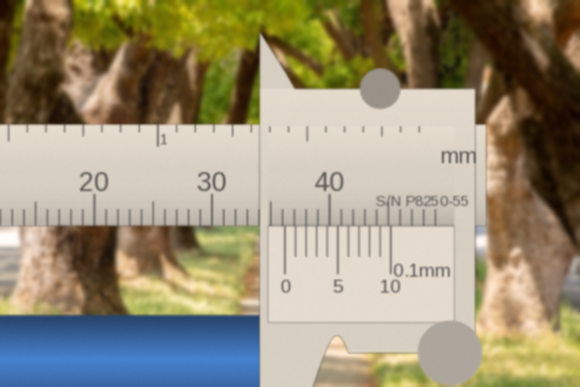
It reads value=36.2 unit=mm
